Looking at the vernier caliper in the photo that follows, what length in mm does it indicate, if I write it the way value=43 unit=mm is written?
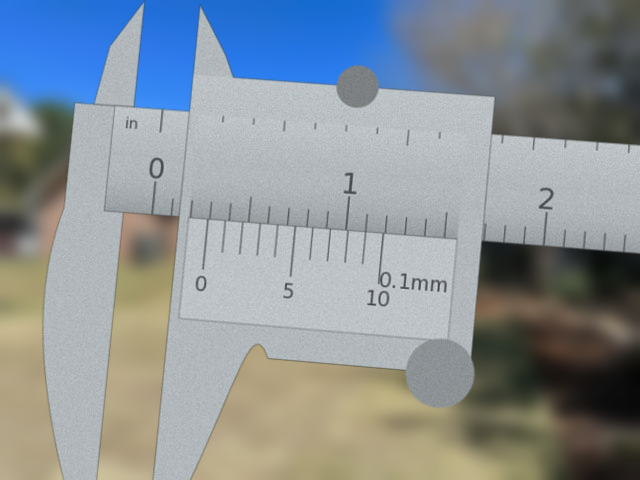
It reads value=2.9 unit=mm
